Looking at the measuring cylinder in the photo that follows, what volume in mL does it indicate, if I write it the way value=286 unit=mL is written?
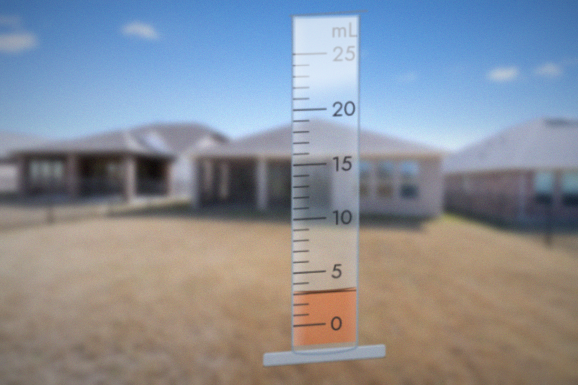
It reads value=3 unit=mL
